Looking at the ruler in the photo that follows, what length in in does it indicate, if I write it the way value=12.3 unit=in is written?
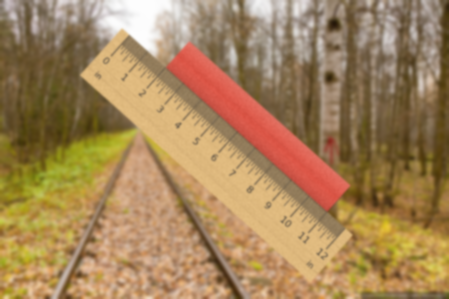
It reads value=9 unit=in
